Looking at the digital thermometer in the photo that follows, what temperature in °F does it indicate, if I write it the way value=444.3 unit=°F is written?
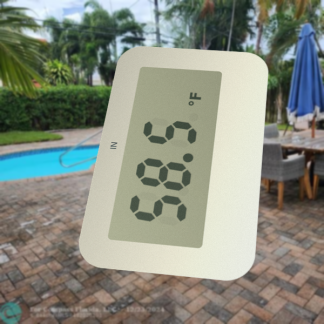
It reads value=58.5 unit=°F
